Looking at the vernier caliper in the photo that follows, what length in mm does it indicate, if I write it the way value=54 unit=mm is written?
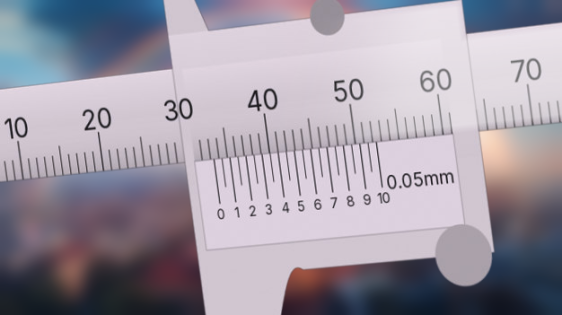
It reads value=33.4 unit=mm
